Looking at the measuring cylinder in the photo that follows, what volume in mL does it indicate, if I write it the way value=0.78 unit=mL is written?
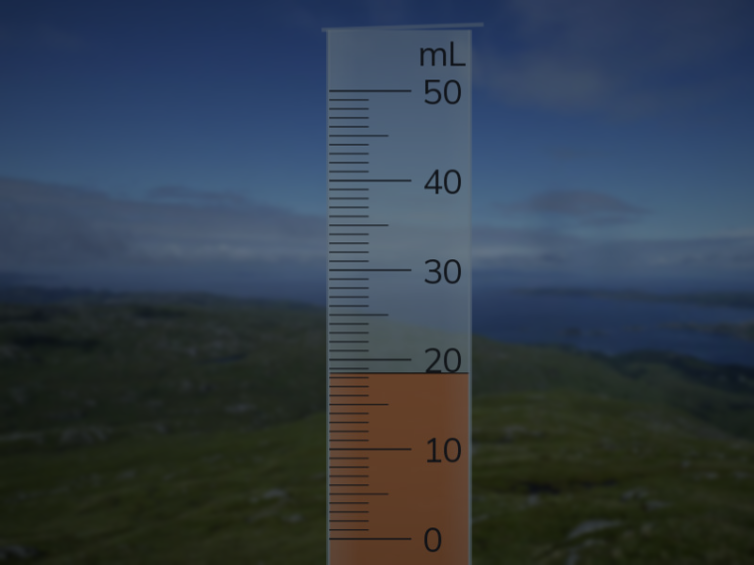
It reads value=18.5 unit=mL
